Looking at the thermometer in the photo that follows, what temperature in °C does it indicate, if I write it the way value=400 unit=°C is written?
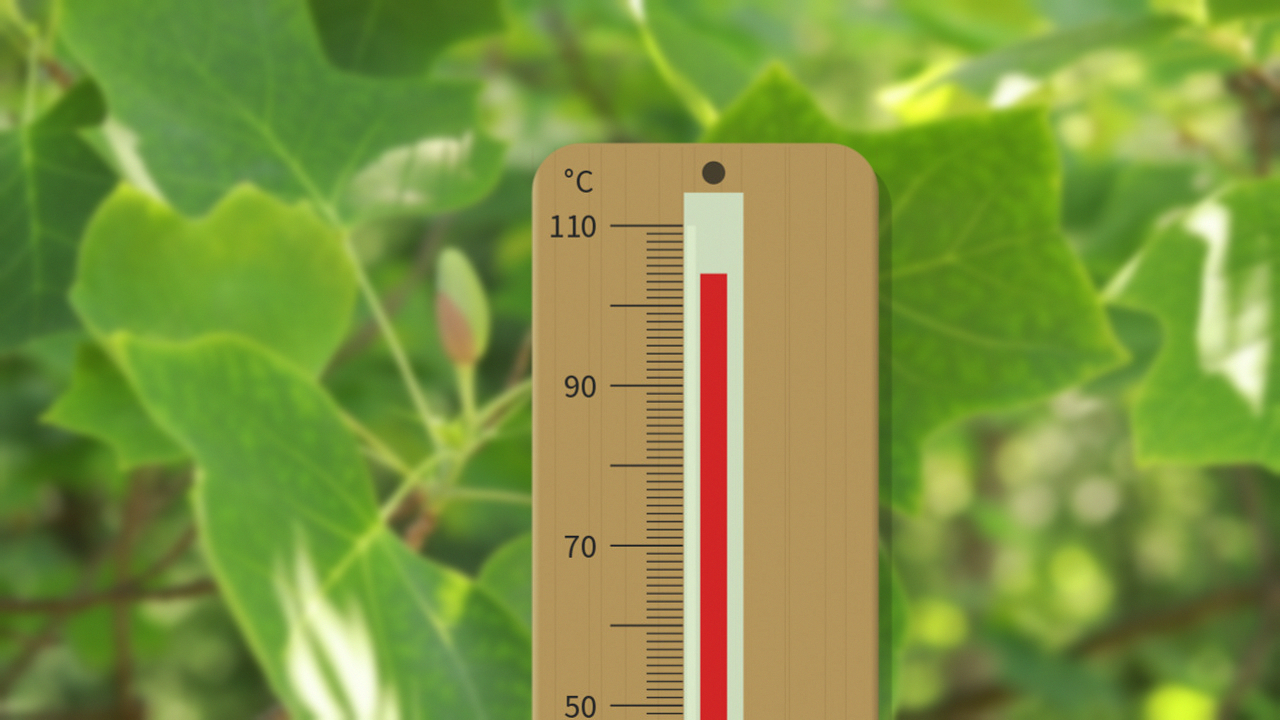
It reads value=104 unit=°C
